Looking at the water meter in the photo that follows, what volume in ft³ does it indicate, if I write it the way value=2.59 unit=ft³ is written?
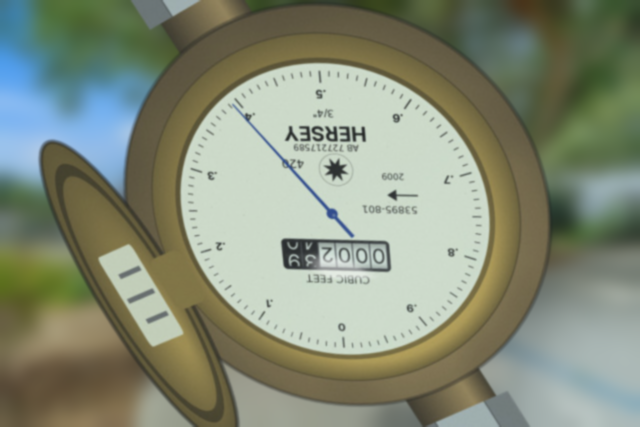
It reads value=239.39 unit=ft³
